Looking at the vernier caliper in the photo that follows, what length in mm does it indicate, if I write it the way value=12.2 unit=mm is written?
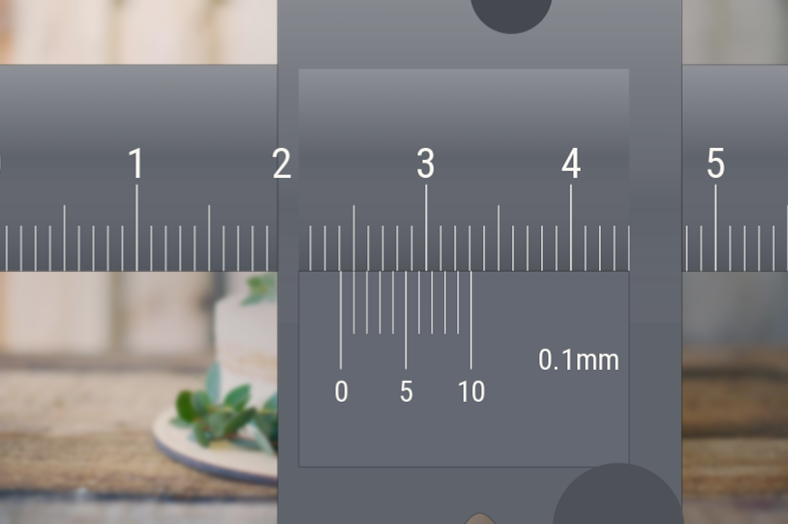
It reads value=24.1 unit=mm
